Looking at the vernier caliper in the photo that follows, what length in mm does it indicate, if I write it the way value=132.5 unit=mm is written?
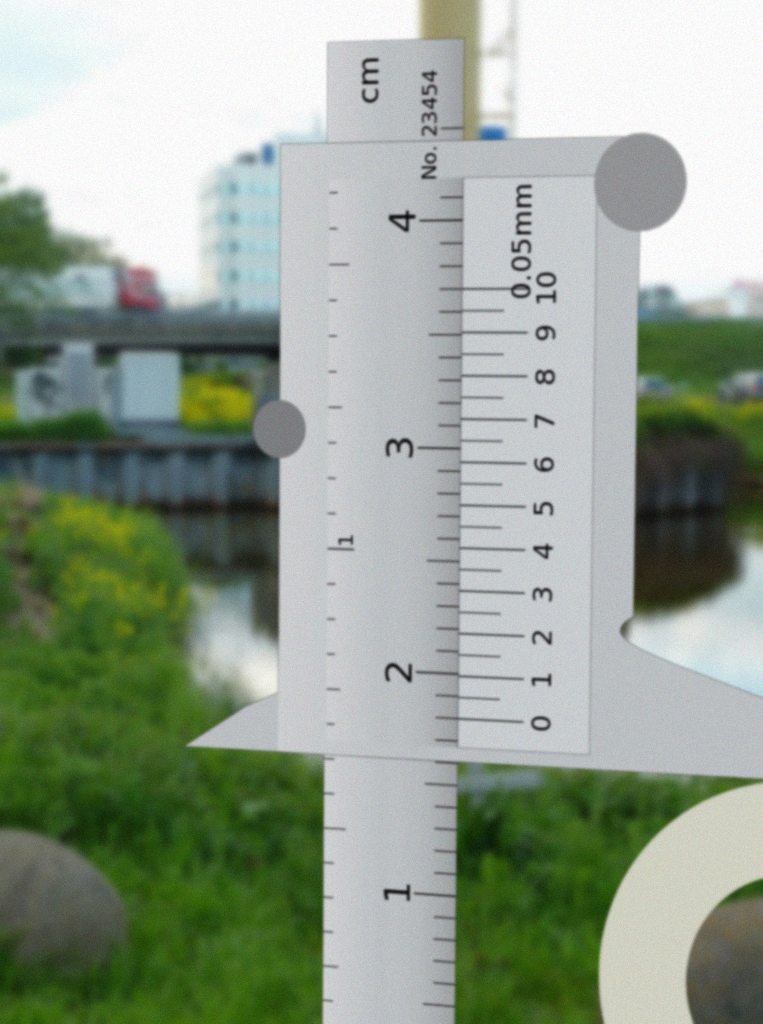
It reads value=18.0 unit=mm
